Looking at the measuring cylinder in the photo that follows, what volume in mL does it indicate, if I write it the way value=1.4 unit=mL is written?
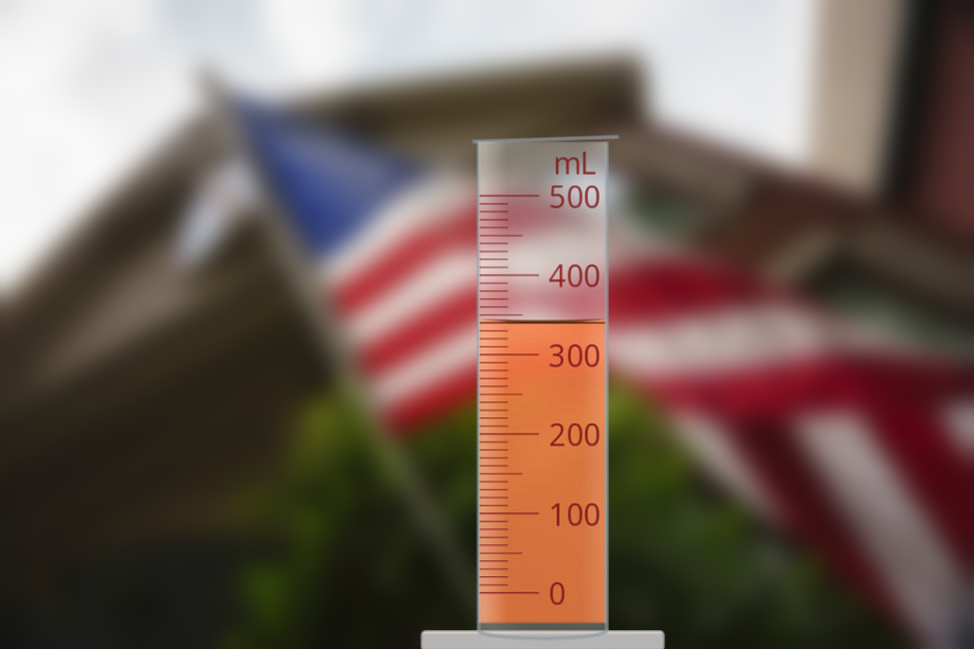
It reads value=340 unit=mL
